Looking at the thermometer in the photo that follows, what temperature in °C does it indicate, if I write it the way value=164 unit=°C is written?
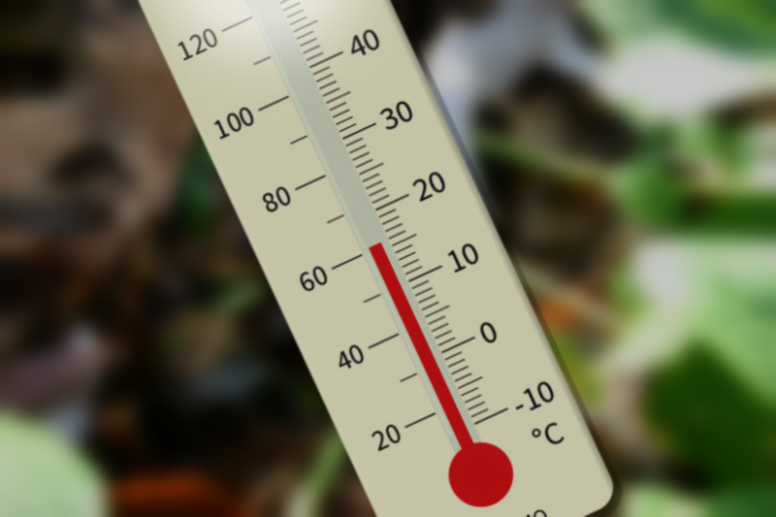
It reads value=16 unit=°C
